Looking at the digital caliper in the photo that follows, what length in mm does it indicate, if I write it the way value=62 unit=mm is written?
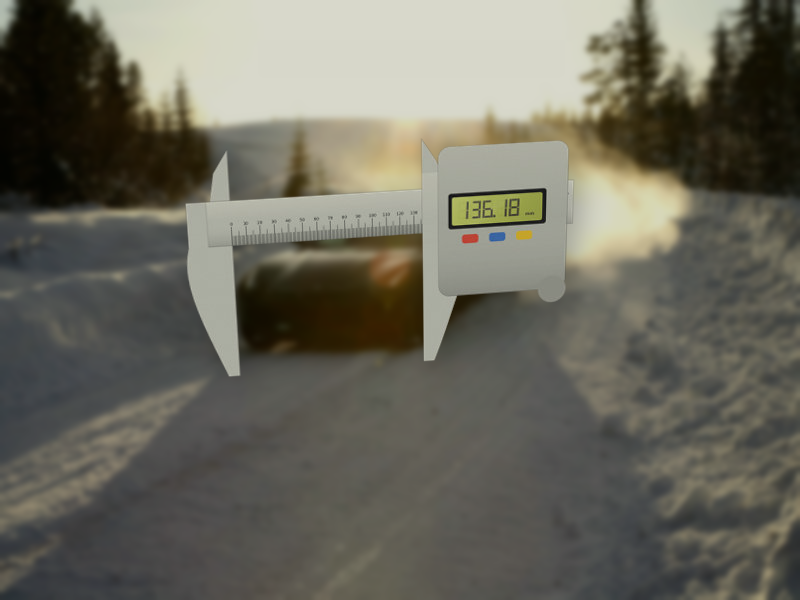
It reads value=136.18 unit=mm
